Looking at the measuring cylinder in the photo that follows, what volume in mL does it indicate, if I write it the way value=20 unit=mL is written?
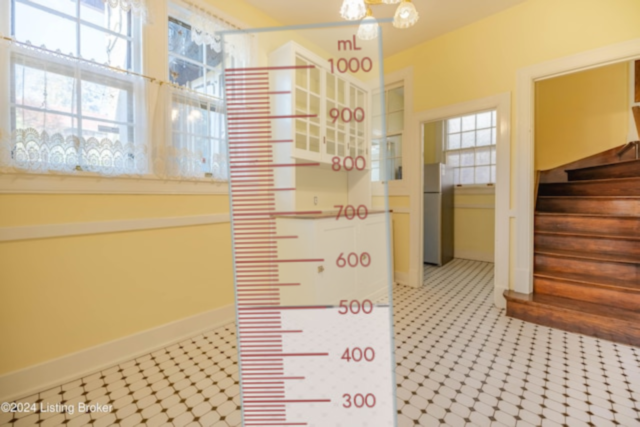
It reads value=500 unit=mL
